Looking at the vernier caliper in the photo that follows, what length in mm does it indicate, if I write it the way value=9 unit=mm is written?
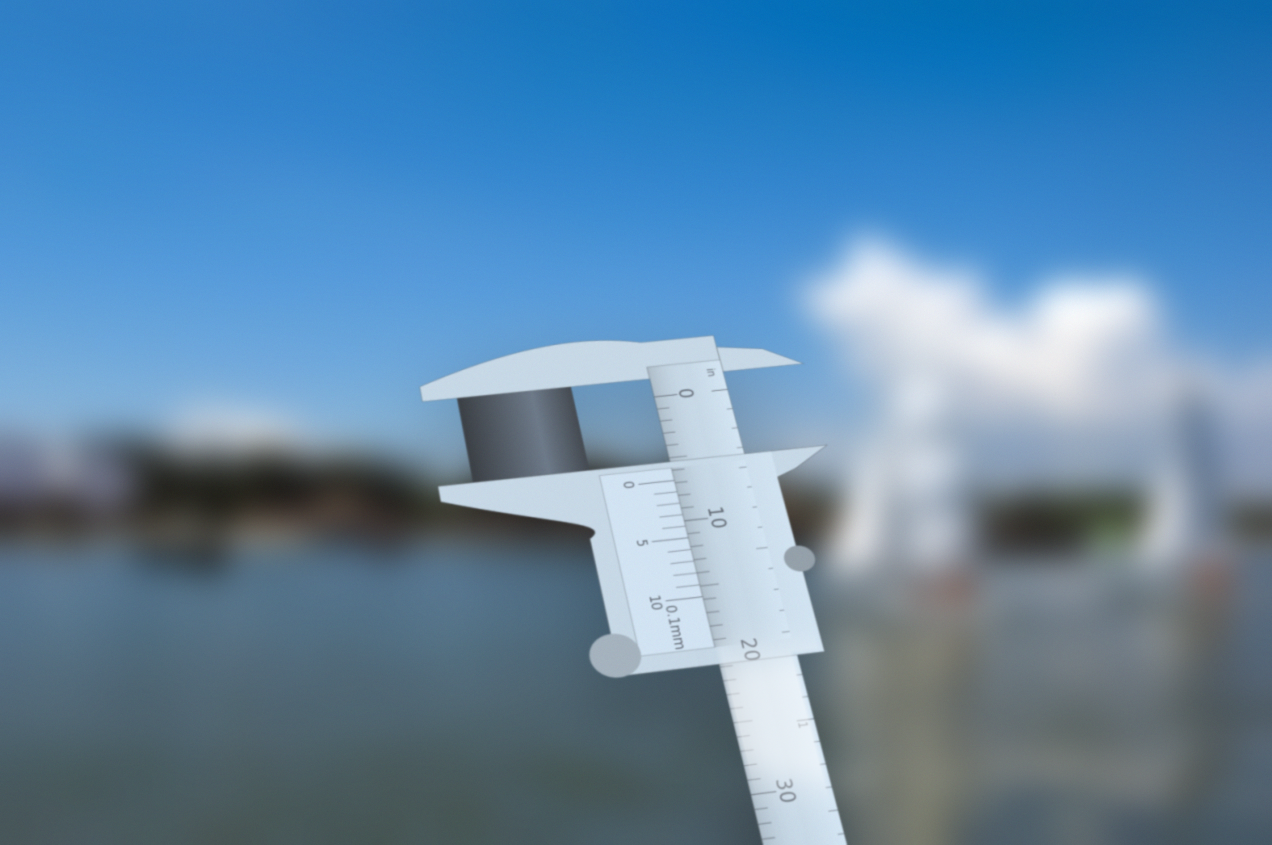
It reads value=6.8 unit=mm
